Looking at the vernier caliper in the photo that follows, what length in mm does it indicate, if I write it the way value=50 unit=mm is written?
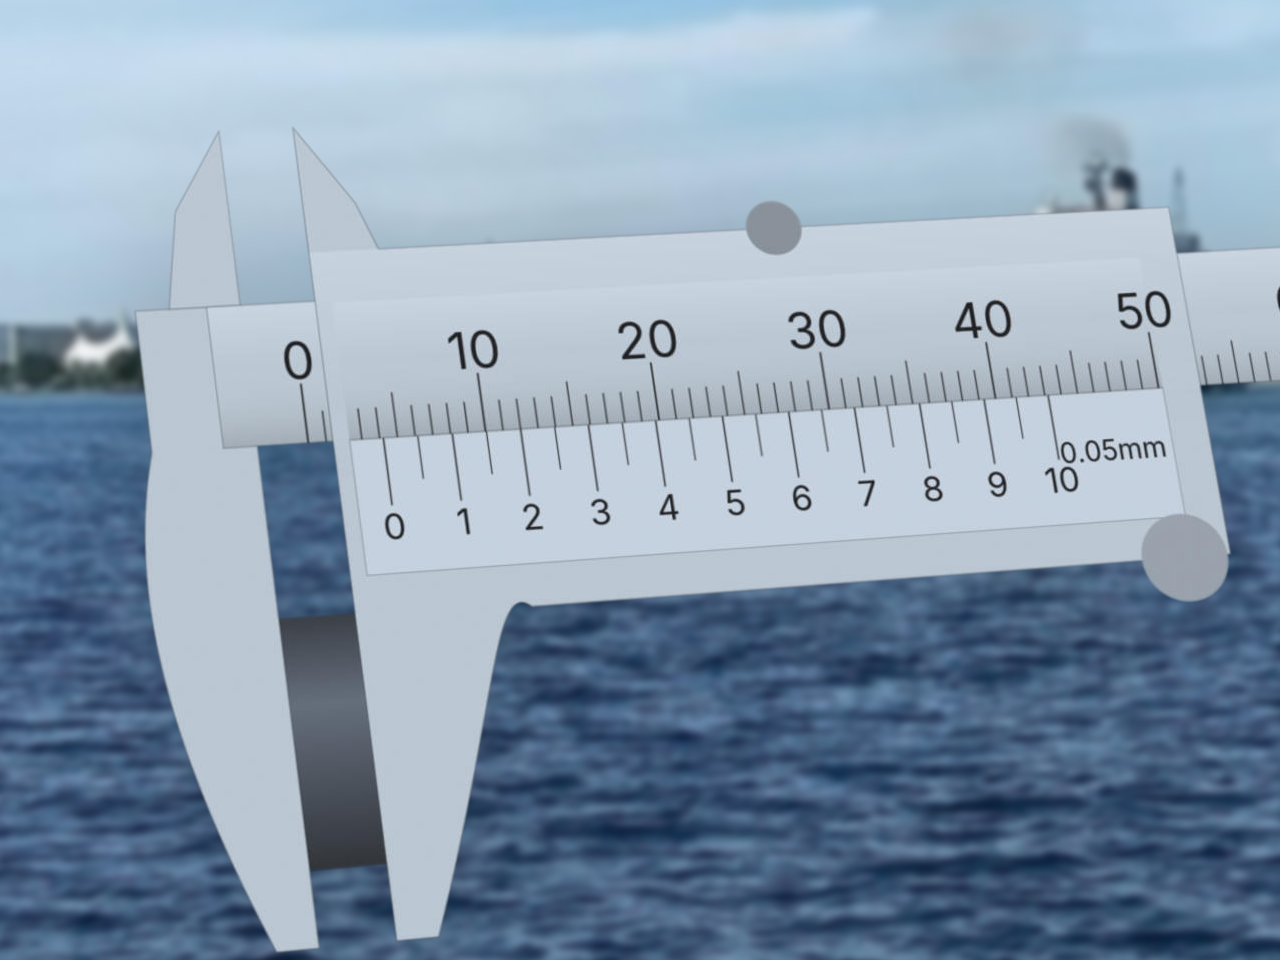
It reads value=4.2 unit=mm
